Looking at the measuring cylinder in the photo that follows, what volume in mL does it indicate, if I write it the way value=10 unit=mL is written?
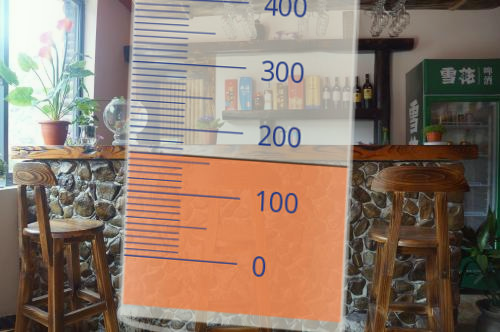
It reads value=160 unit=mL
